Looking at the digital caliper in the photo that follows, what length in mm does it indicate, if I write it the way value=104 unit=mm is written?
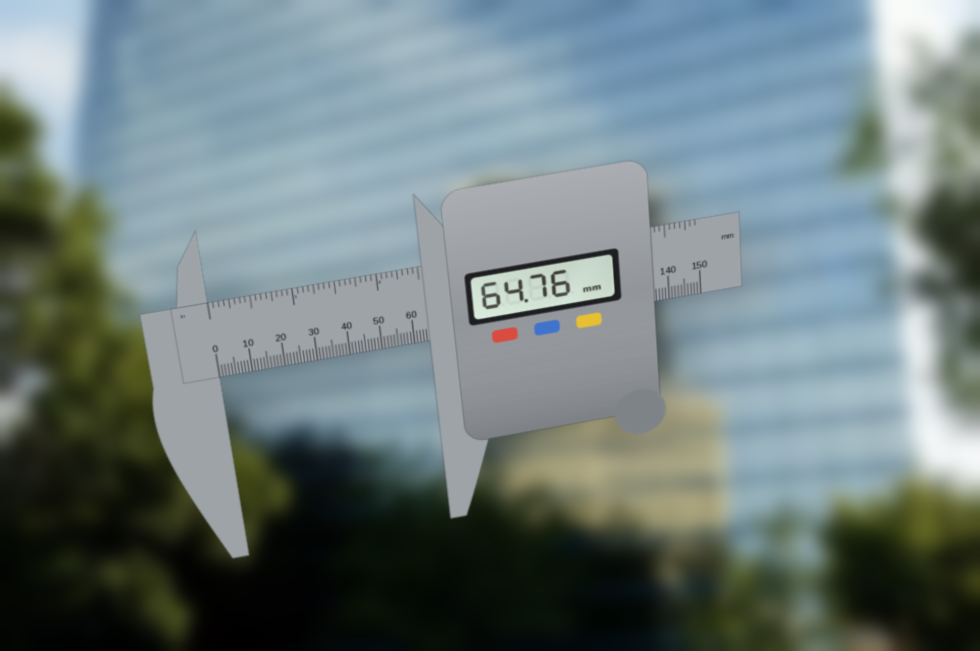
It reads value=64.76 unit=mm
